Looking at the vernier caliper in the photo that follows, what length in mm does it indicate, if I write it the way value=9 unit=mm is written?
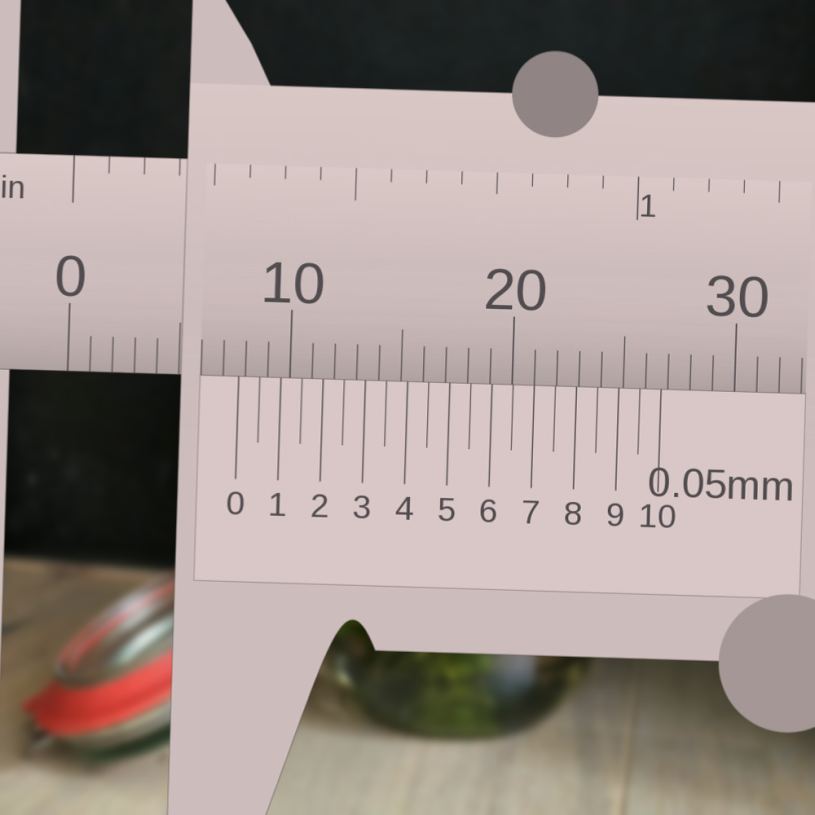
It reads value=7.70 unit=mm
